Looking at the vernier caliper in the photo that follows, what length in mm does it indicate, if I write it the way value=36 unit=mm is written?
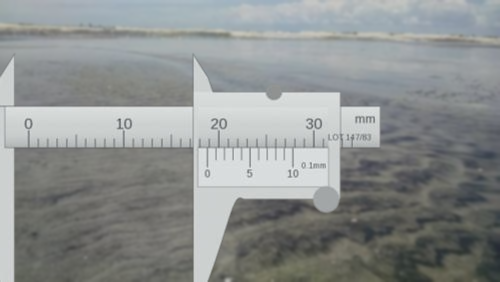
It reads value=18.8 unit=mm
